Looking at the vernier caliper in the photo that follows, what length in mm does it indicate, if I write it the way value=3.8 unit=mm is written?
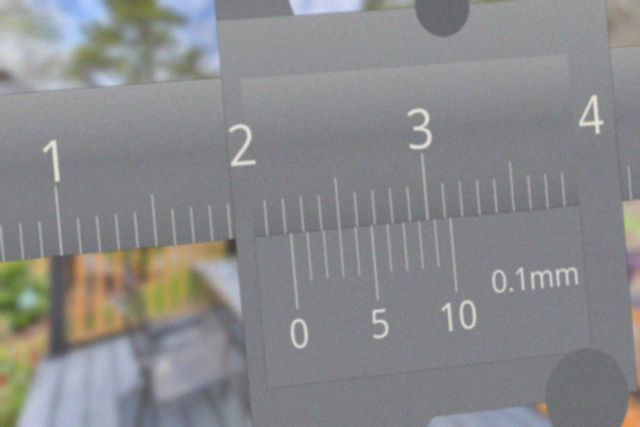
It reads value=22.3 unit=mm
